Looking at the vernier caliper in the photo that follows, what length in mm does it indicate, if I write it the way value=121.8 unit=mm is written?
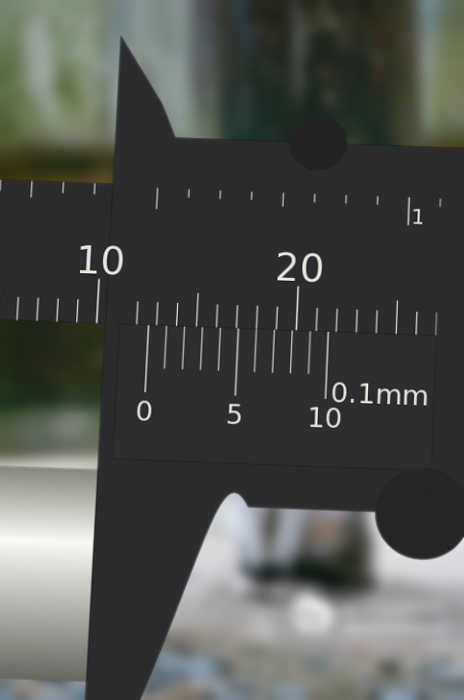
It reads value=12.6 unit=mm
